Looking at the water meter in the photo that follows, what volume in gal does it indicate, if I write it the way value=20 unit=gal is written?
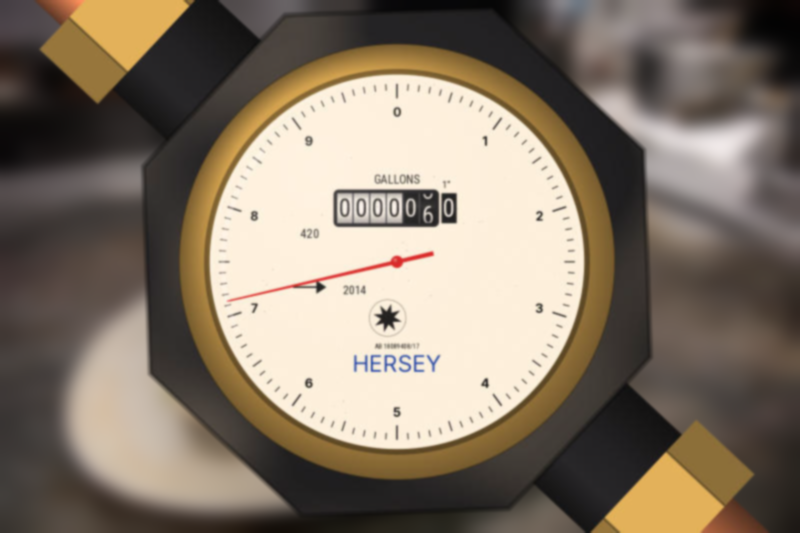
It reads value=57.1 unit=gal
